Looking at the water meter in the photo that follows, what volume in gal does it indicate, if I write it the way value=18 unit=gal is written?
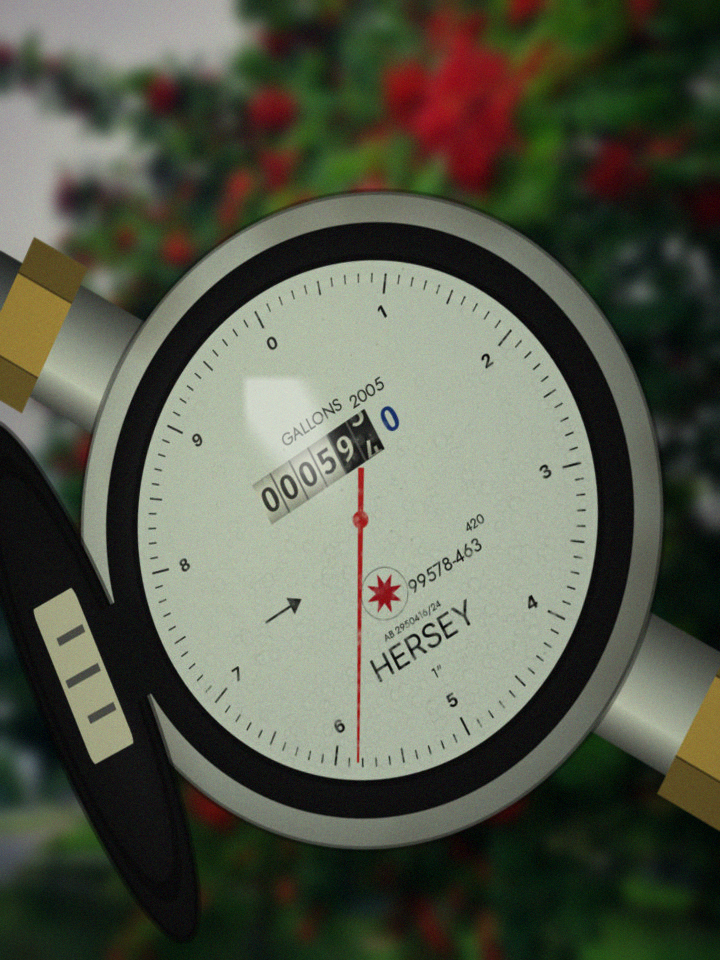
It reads value=5935.8 unit=gal
